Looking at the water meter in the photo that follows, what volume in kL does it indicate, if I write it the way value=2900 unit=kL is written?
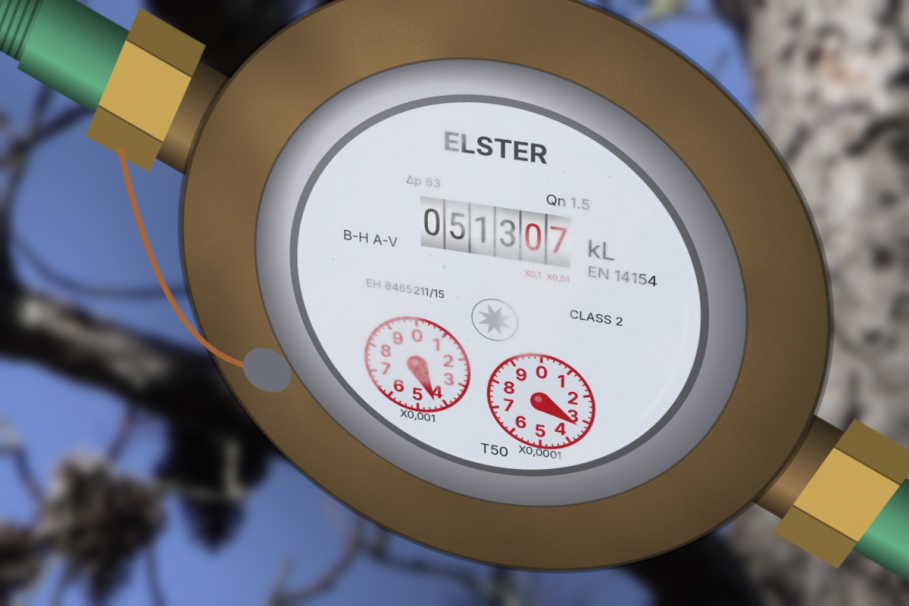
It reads value=513.0743 unit=kL
